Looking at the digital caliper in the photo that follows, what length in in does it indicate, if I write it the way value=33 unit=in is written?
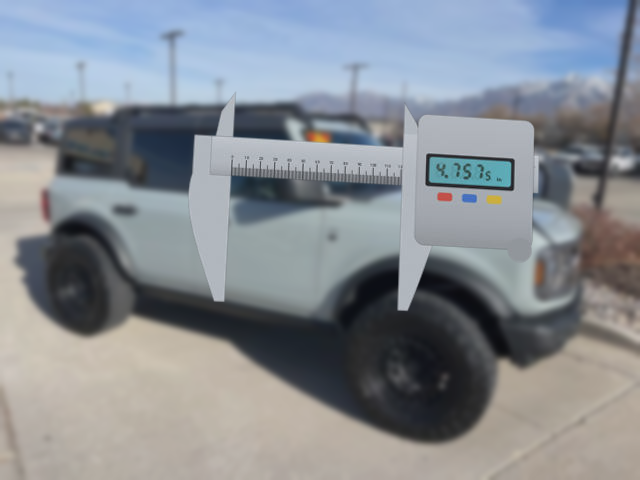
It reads value=4.7575 unit=in
